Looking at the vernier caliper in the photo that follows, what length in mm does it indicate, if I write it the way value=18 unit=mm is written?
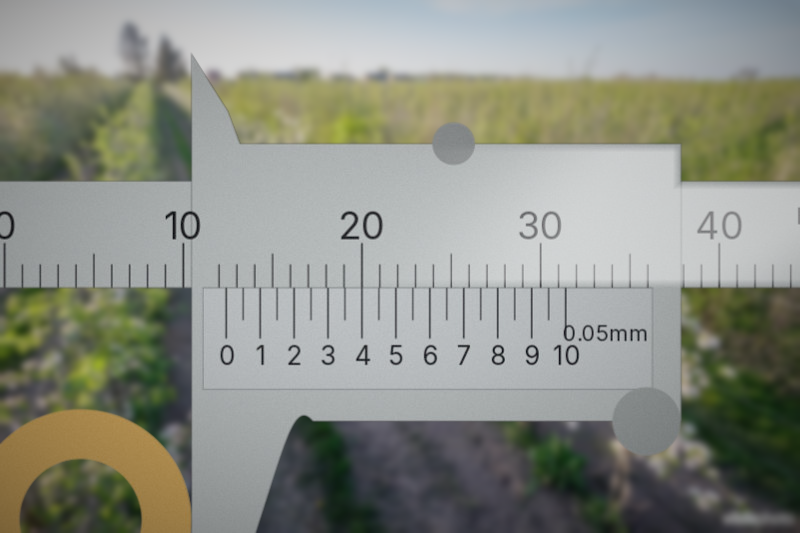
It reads value=12.4 unit=mm
